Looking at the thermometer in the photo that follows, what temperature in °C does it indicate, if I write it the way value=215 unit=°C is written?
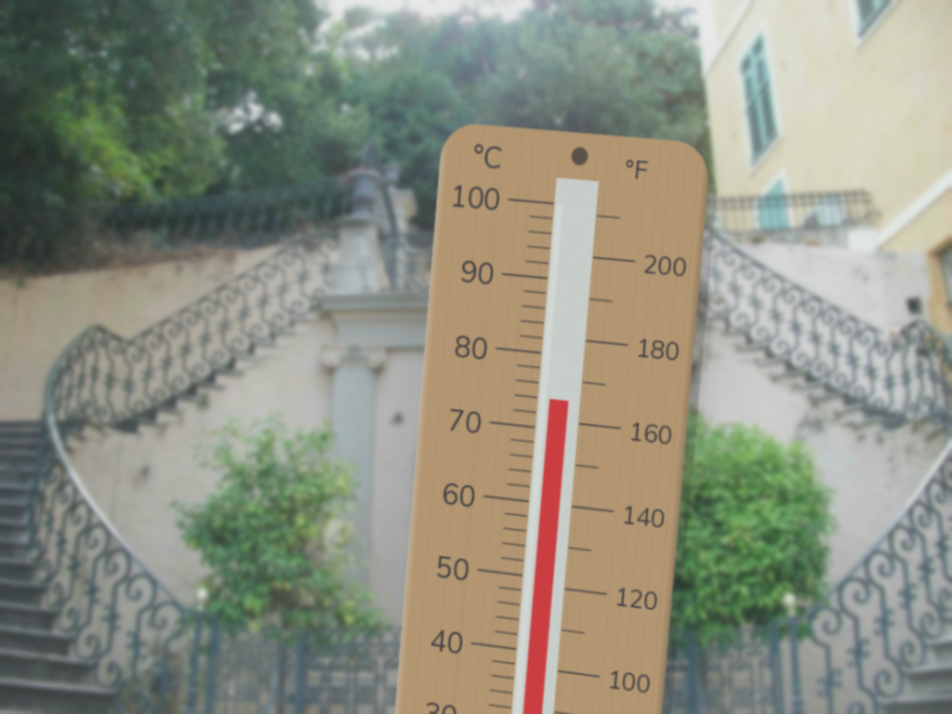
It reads value=74 unit=°C
